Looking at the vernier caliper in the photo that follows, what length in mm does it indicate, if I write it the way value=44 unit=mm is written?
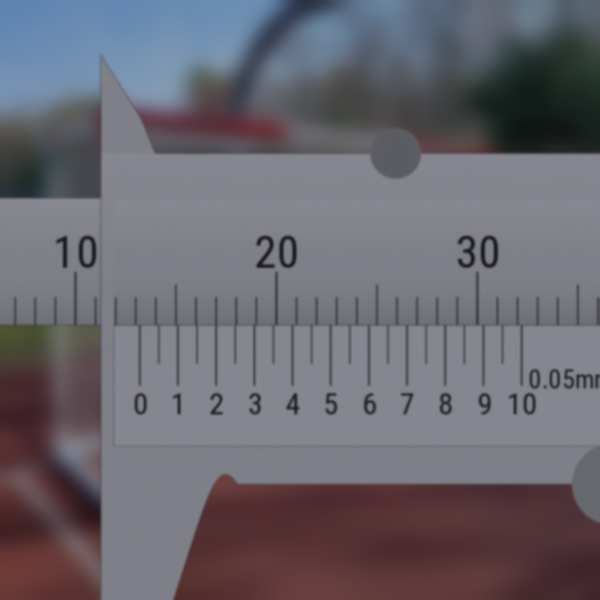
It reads value=13.2 unit=mm
